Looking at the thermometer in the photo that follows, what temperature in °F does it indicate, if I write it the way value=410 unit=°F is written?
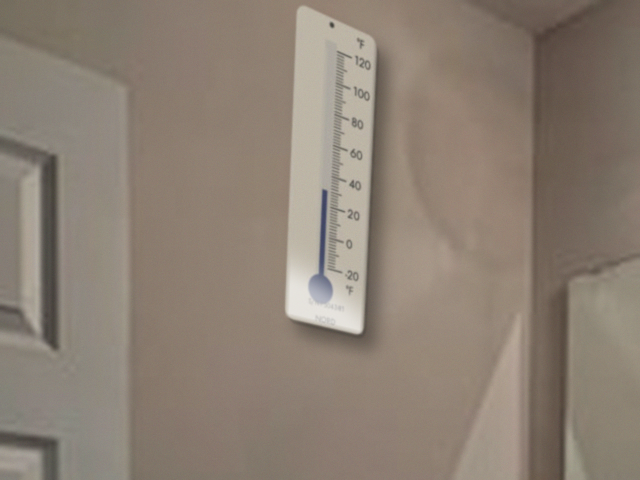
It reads value=30 unit=°F
